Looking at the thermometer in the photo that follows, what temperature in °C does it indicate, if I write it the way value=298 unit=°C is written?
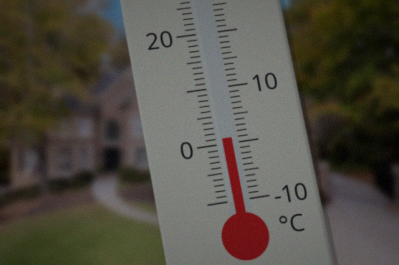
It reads value=1 unit=°C
